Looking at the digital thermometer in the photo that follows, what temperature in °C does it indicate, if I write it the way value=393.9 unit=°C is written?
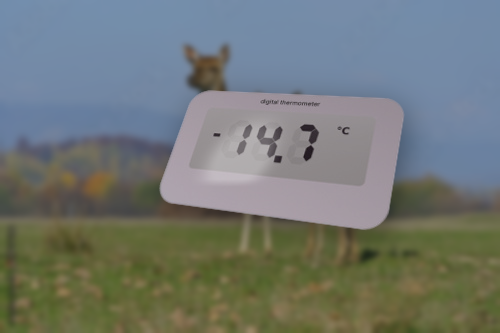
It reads value=-14.7 unit=°C
